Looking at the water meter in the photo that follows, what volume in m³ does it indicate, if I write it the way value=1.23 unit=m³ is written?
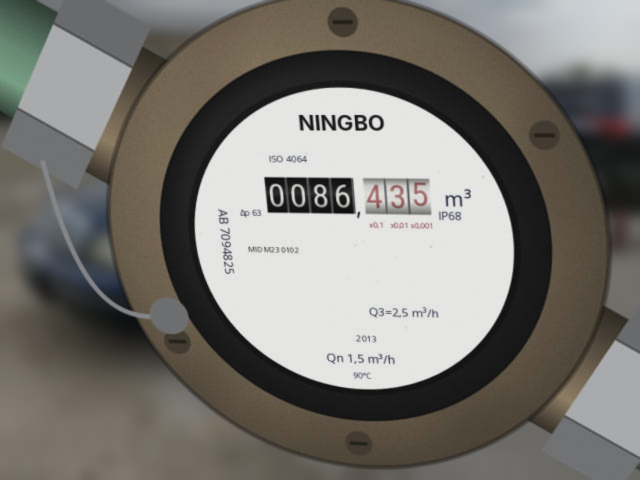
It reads value=86.435 unit=m³
